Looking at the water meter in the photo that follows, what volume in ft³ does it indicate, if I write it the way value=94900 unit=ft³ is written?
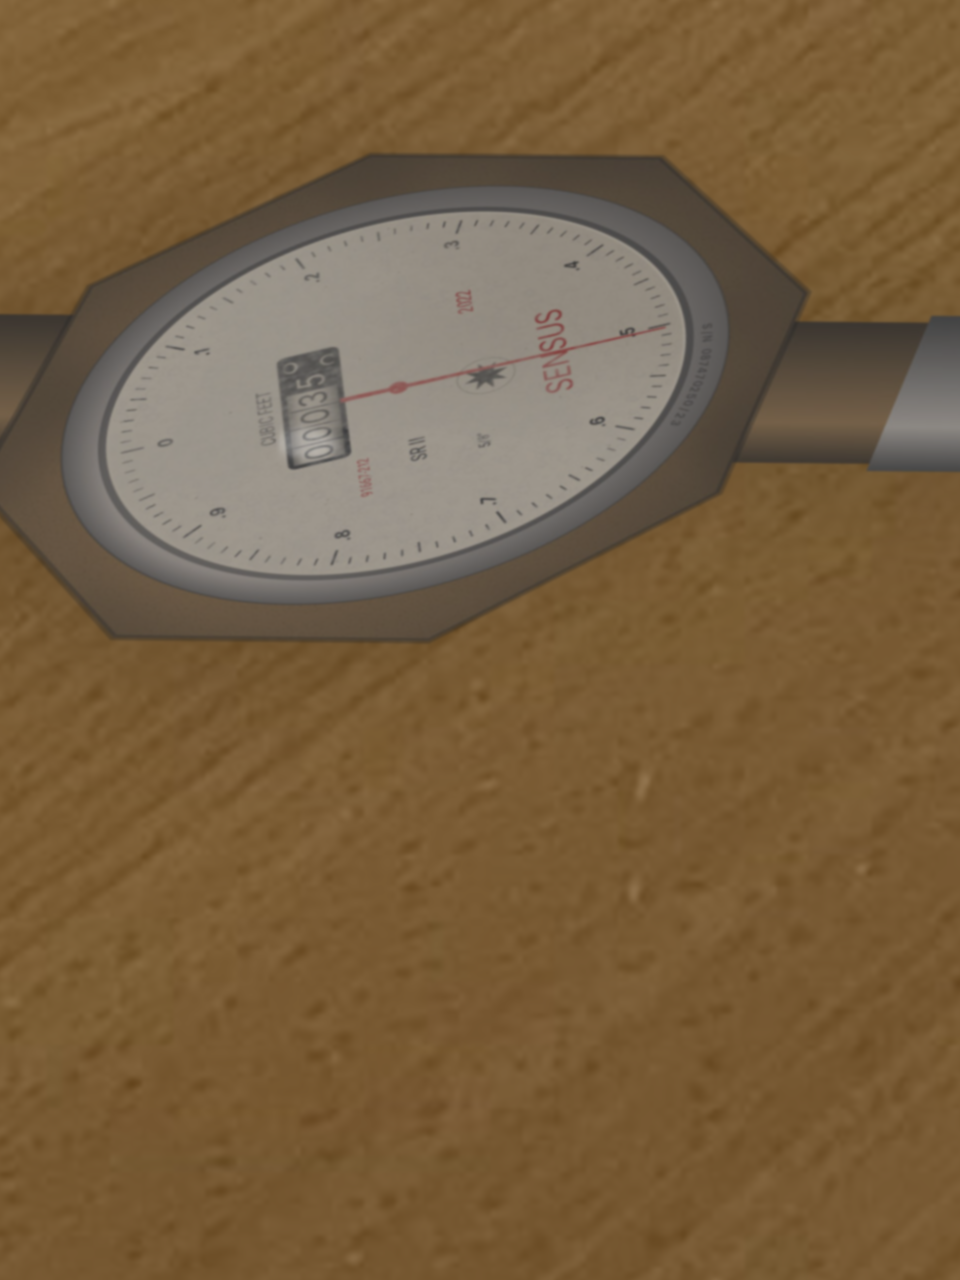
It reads value=358.50 unit=ft³
